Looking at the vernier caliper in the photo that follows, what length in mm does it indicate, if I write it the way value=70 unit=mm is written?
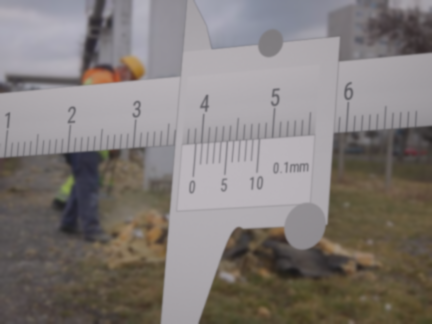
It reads value=39.2 unit=mm
